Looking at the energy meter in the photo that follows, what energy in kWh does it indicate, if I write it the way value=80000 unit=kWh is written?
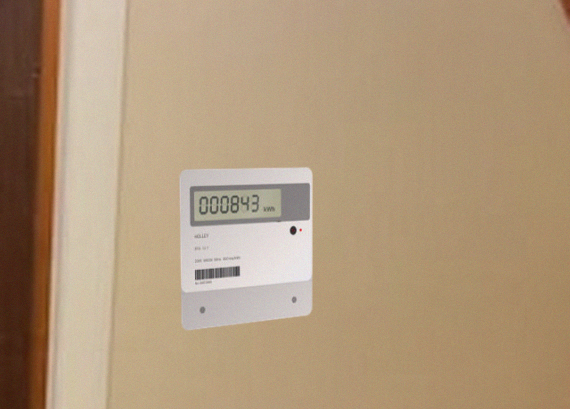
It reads value=843 unit=kWh
